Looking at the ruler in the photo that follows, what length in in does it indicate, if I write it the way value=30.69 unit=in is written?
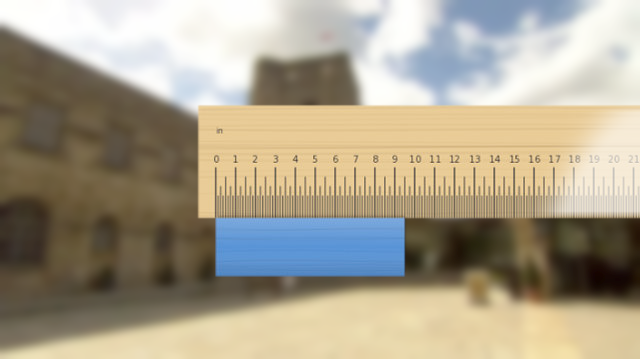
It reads value=9.5 unit=in
